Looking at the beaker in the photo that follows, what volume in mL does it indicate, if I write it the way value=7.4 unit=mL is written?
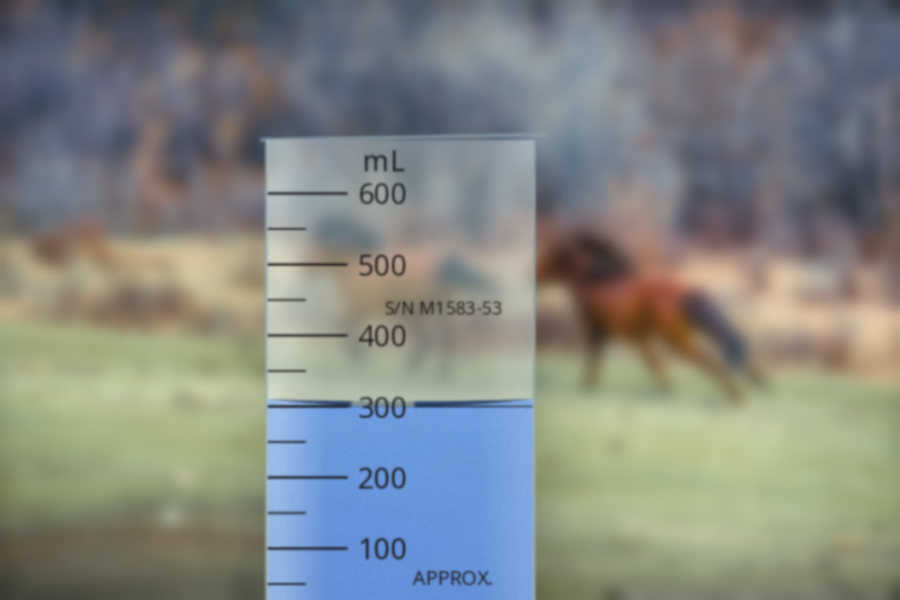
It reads value=300 unit=mL
